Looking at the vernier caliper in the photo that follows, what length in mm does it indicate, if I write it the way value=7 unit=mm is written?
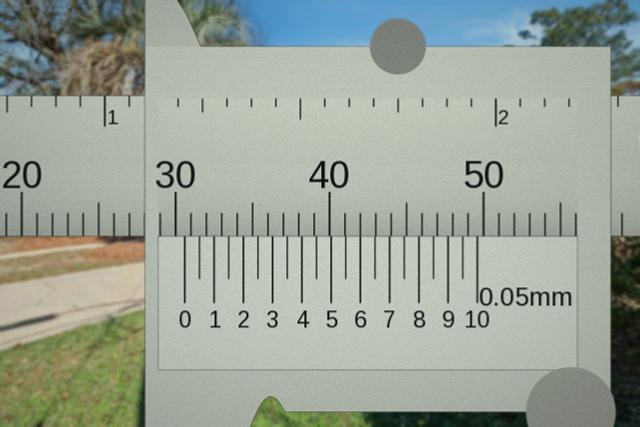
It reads value=30.6 unit=mm
